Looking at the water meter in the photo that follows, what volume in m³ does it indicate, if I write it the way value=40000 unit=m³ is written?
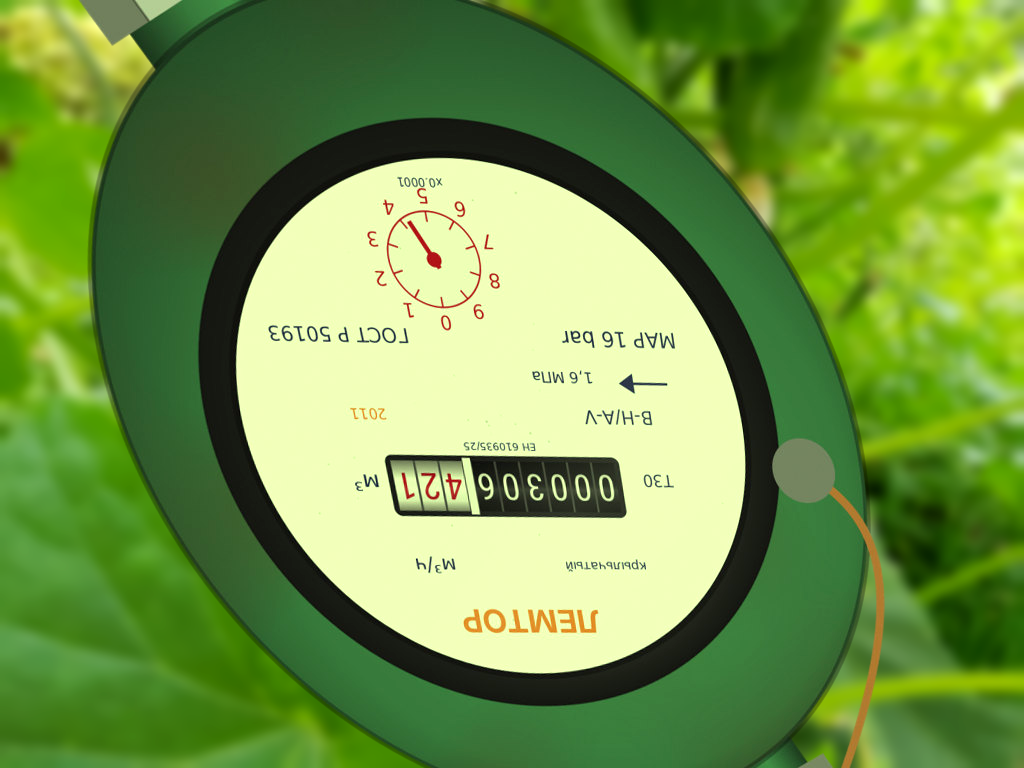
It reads value=306.4214 unit=m³
